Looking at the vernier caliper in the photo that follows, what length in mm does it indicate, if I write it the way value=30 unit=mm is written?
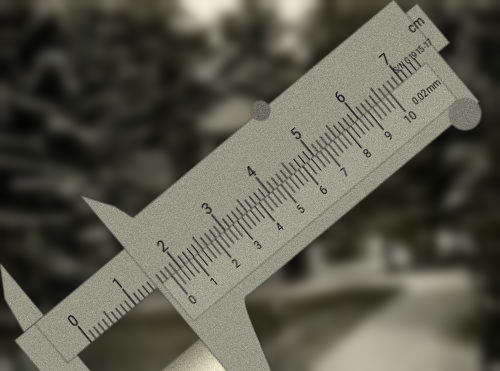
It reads value=18.0 unit=mm
